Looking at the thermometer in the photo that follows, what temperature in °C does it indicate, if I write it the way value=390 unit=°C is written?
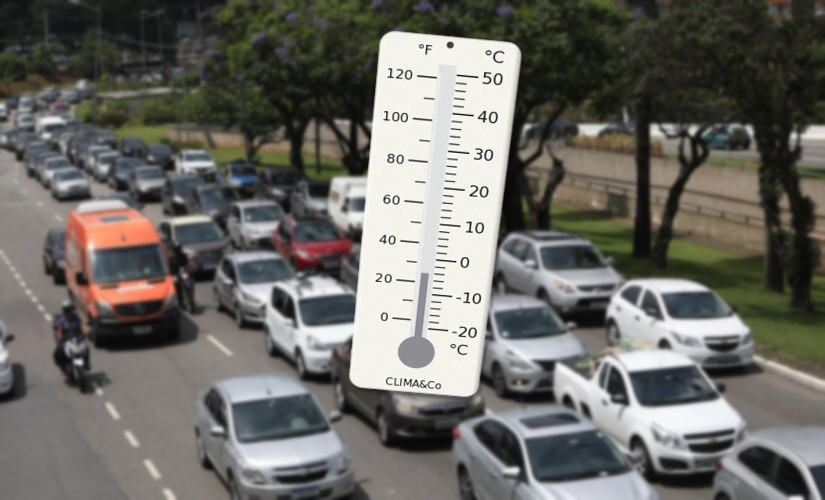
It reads value=-4 unit=°C
